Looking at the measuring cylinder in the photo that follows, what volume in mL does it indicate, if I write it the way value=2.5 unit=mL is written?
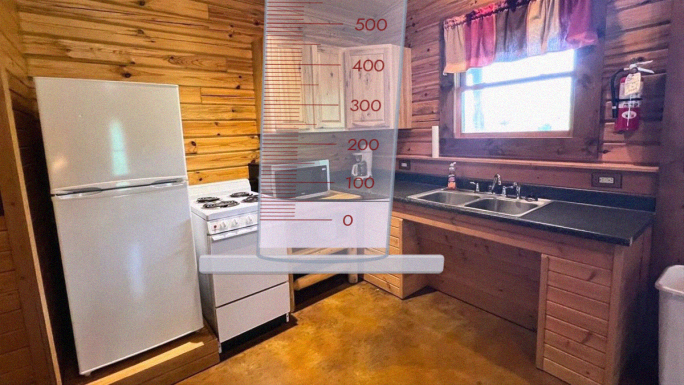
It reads value=50 unit=mL
